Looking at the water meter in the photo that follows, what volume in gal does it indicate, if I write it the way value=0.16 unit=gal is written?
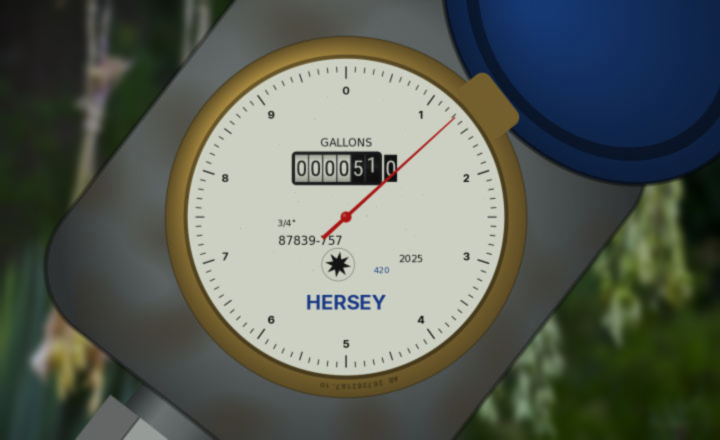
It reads value=511.3 unit=gal
